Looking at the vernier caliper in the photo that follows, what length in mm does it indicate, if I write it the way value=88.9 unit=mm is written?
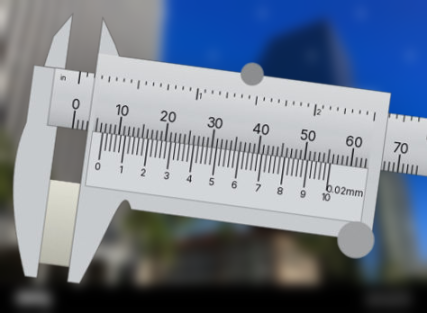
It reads value=6.5 unit=mm
